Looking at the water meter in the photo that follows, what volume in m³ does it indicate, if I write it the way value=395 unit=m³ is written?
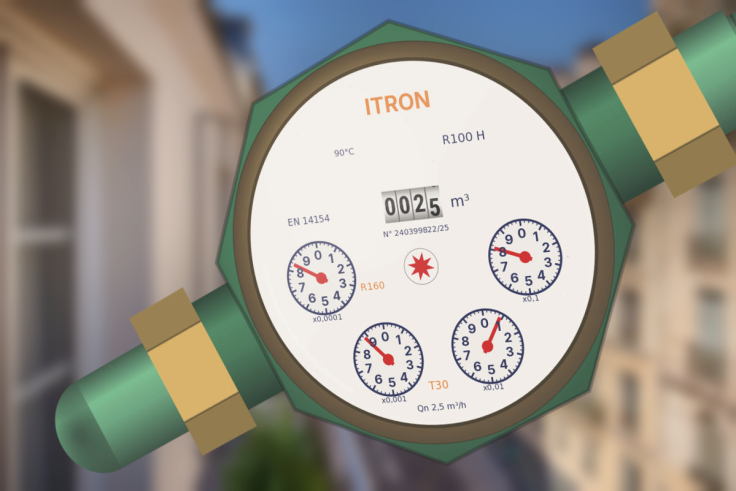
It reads value=24.8088 unit=m³
